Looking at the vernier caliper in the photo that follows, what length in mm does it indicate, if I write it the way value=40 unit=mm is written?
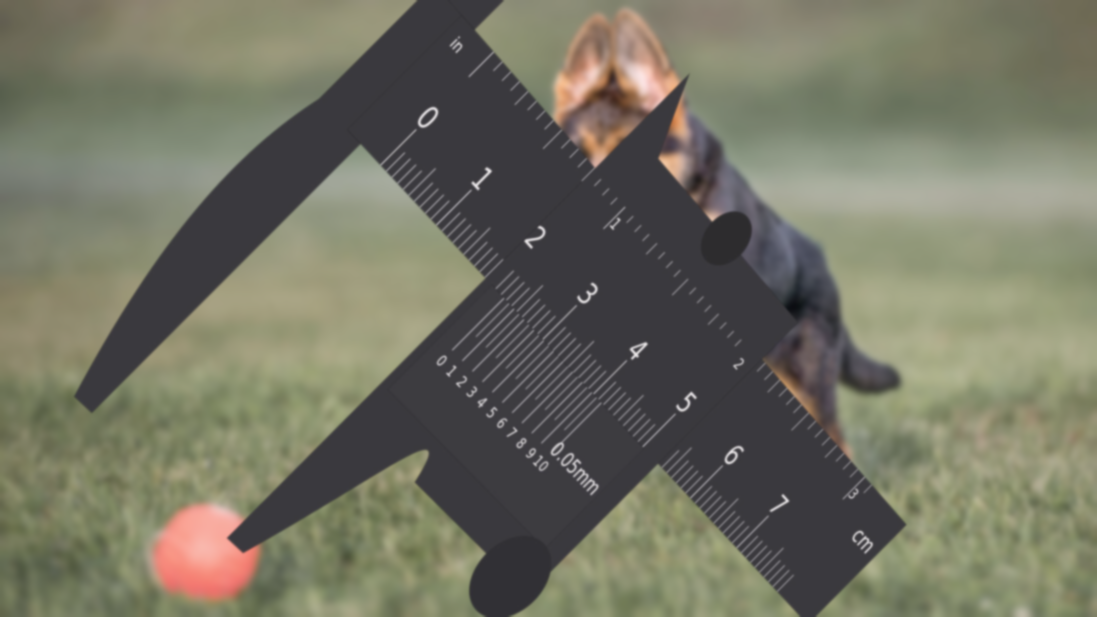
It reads value=22.6 unit=mm
